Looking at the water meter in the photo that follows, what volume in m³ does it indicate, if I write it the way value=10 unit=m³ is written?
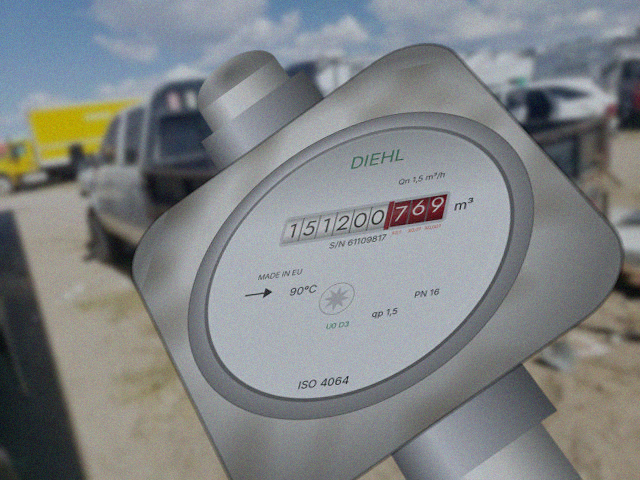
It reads value=151200.769 unit=m³
